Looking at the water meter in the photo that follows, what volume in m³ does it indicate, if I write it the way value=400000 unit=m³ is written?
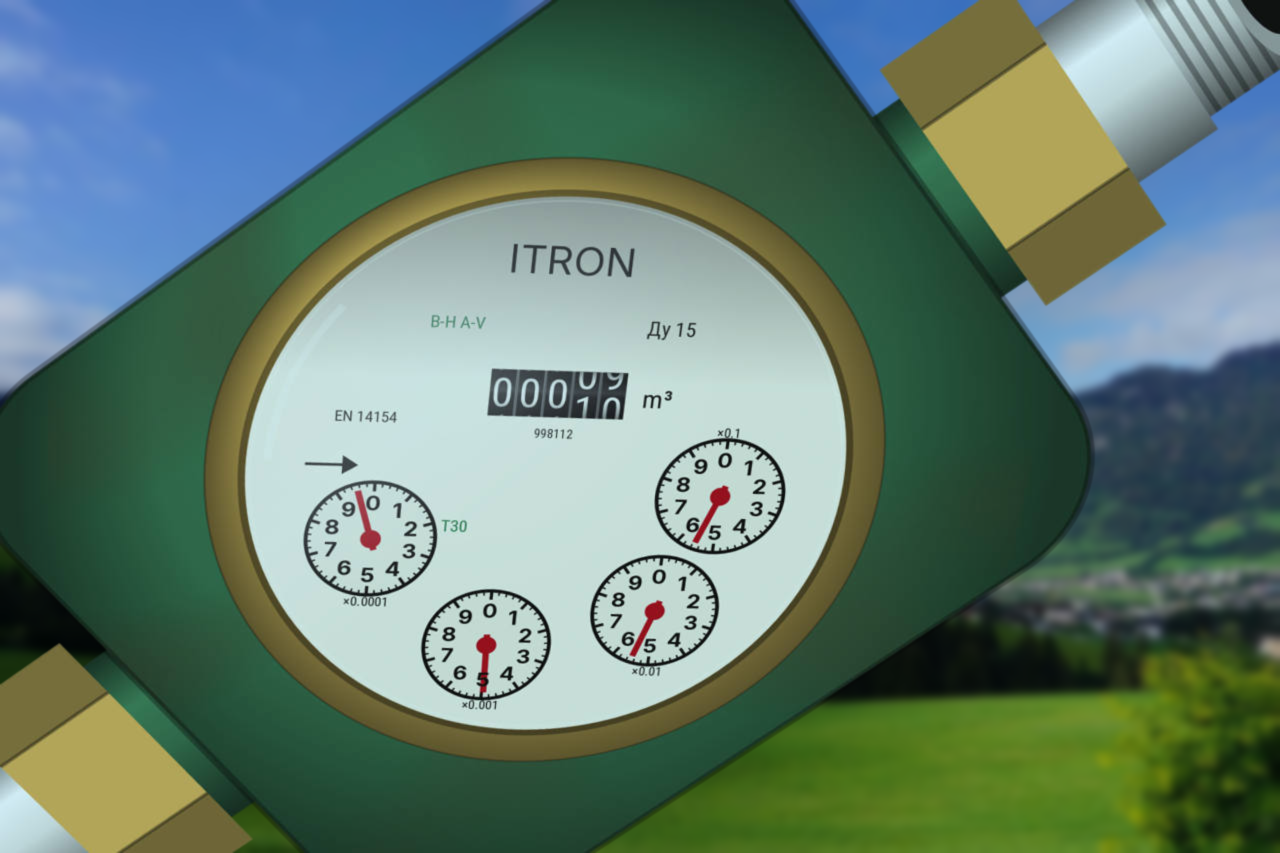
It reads value=9.5549 unit=m³
